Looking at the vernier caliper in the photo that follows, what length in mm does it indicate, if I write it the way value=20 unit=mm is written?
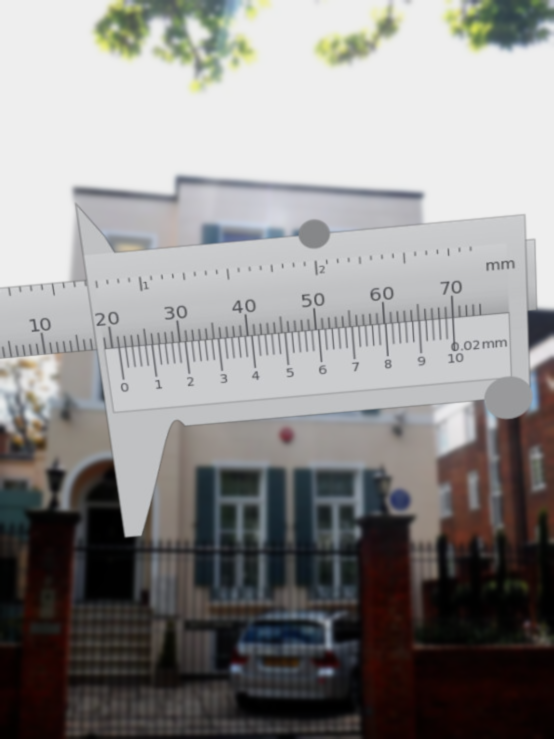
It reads value=21.0 unit=mm
